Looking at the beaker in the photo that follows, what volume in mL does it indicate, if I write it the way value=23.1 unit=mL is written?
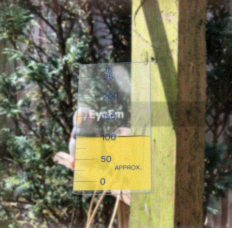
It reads value=100 unit=mL
